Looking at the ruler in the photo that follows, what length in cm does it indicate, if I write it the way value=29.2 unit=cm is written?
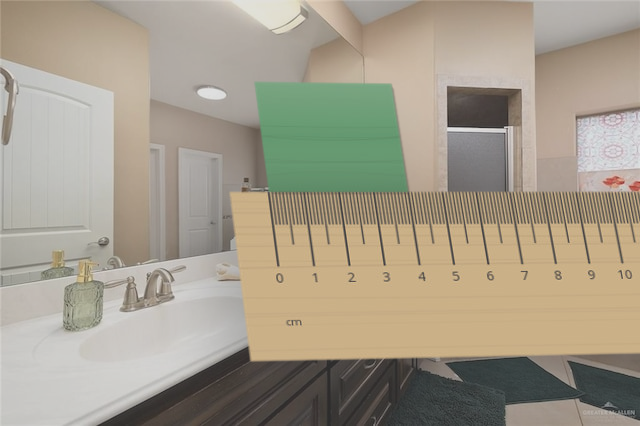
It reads value=4 unit=cm
